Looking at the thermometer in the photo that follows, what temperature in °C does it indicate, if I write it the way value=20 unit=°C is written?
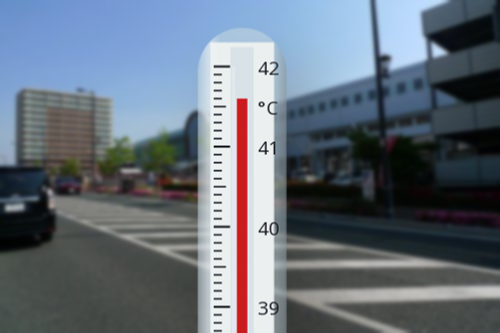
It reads value=41.6 unit=°C
